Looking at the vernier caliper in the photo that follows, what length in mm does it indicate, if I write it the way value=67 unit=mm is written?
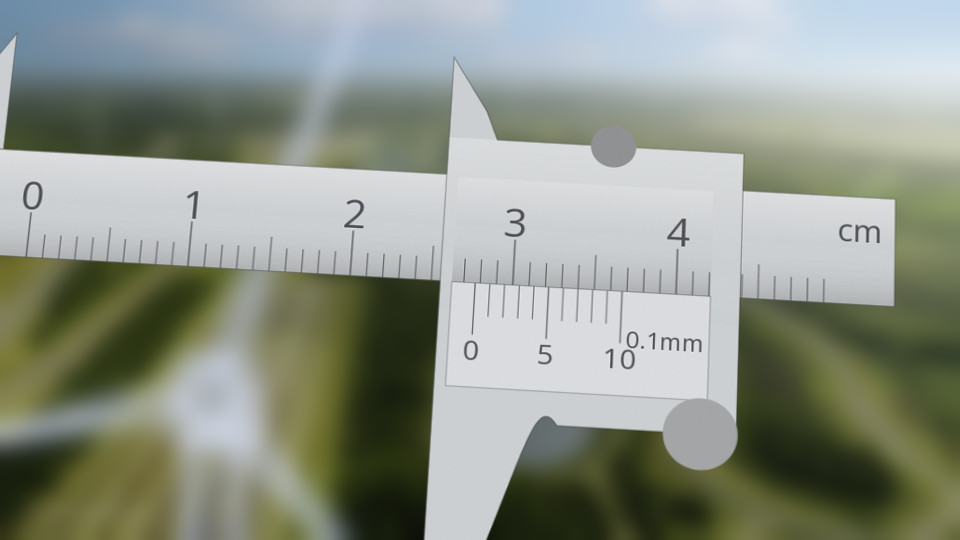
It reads value=27.7 unit=mm
